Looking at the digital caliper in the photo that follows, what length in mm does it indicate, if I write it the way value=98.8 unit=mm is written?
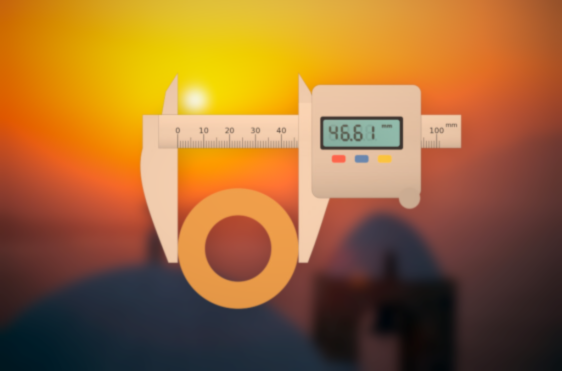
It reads value=46.61 unit=mm
